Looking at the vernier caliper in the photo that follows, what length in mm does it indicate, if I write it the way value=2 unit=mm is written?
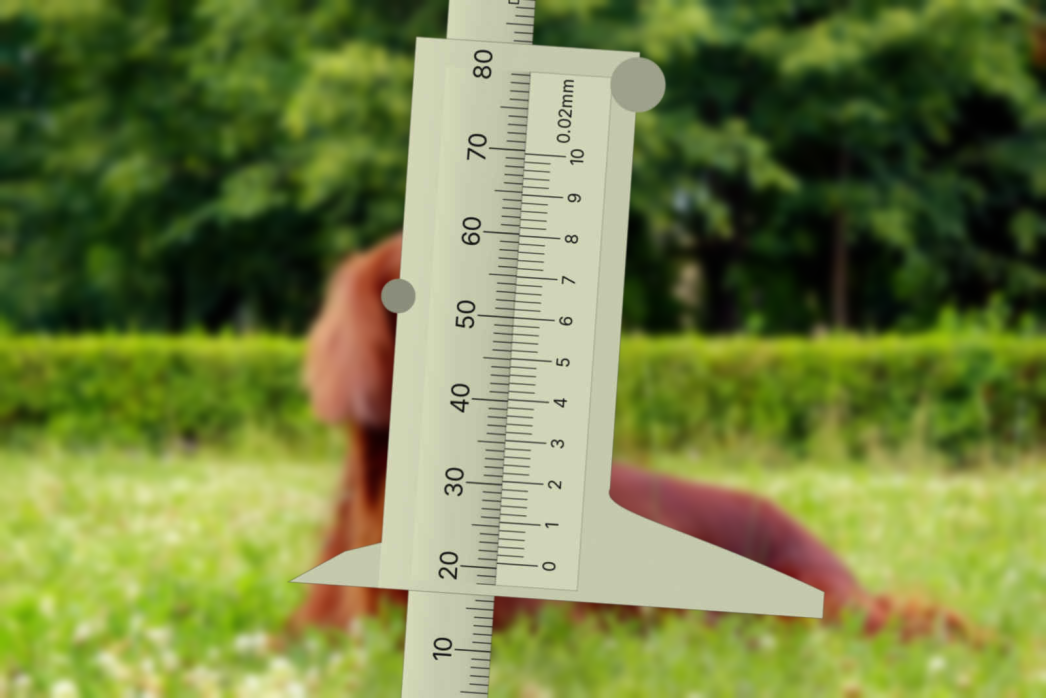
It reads value=20.6 unit=mm
